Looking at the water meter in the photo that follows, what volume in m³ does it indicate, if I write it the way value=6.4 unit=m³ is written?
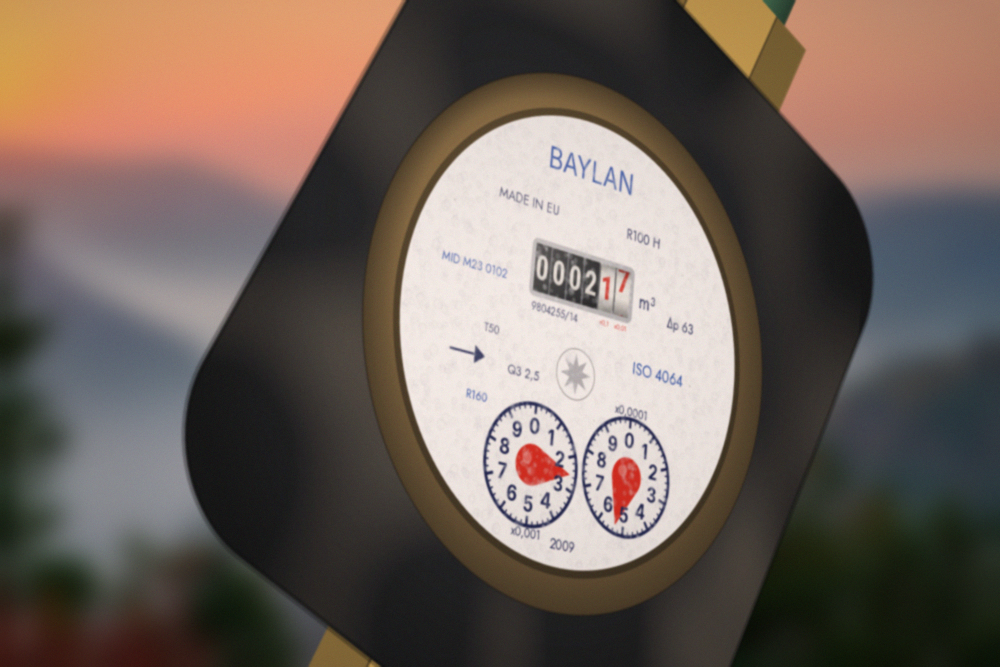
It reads value=2.1725 unit=m³
